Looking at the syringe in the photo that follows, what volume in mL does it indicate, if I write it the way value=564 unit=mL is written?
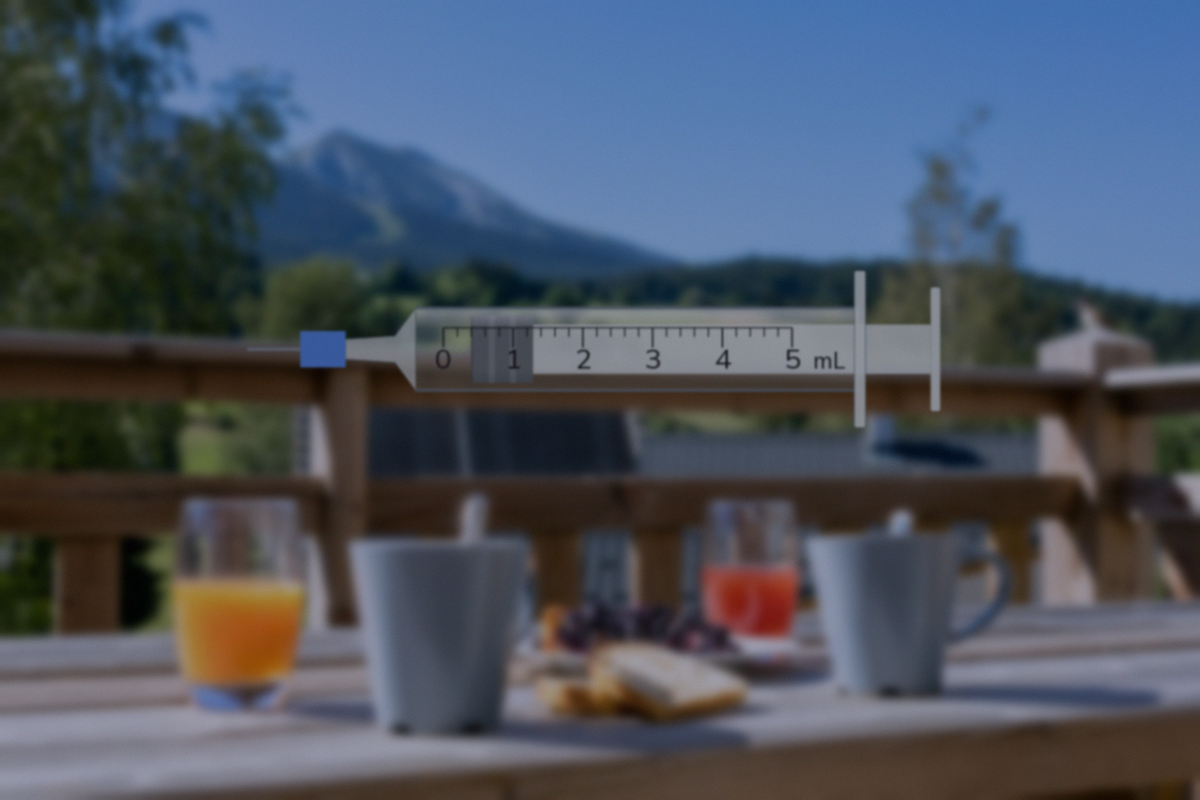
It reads value=0.4 unit=mL
